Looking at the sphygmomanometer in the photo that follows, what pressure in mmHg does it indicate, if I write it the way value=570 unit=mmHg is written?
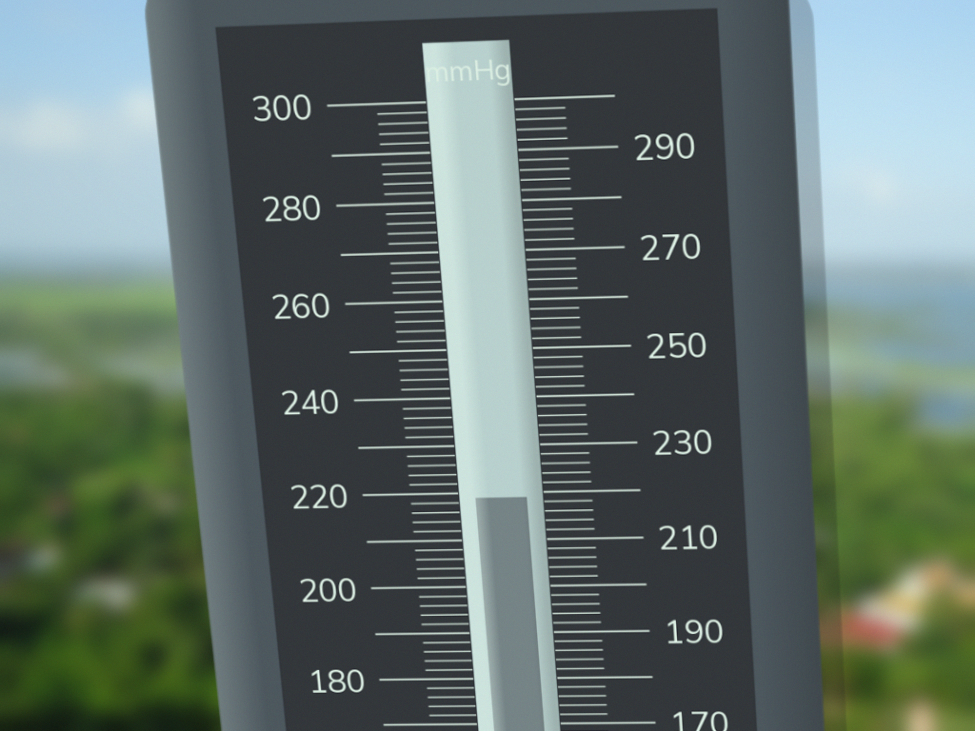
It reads value=219 unit=mmHg
